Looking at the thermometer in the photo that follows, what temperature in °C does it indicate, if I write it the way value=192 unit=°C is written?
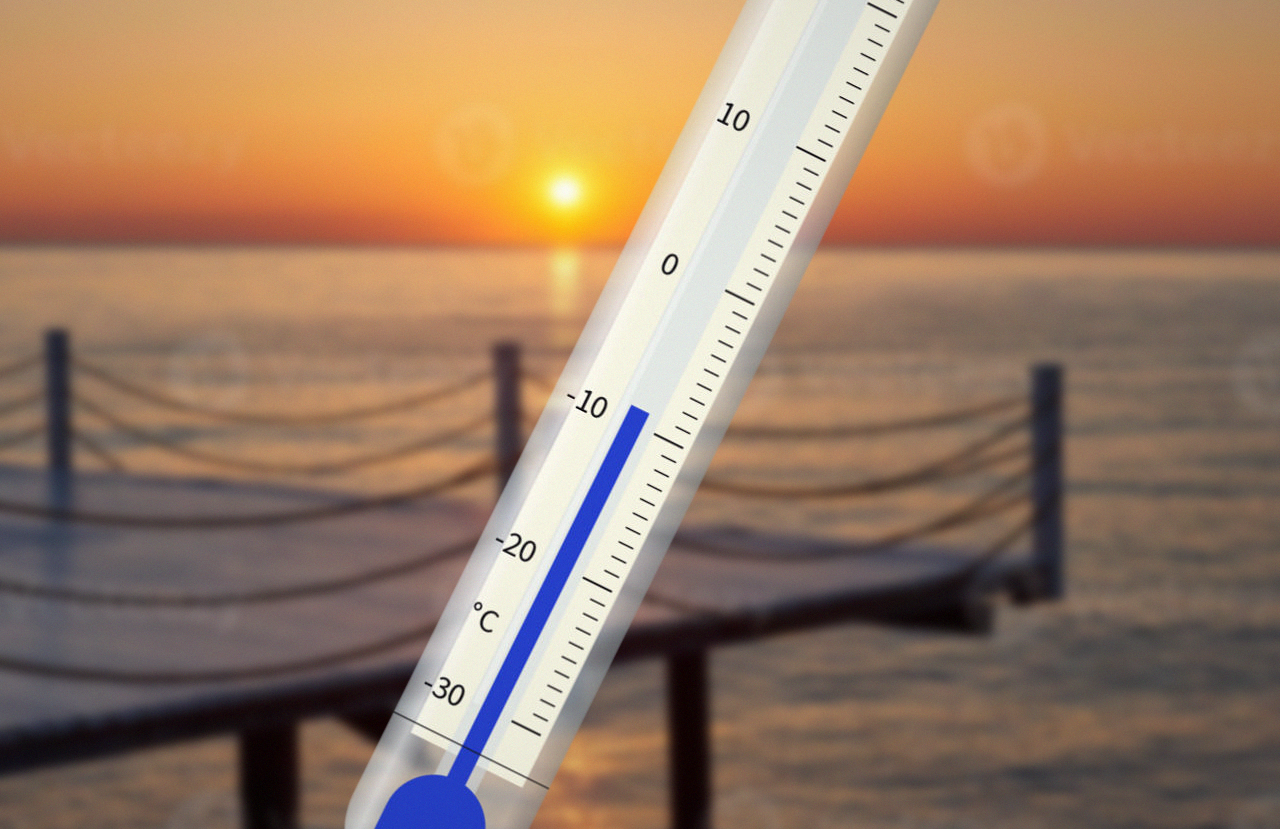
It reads value=-9 unit=°C
